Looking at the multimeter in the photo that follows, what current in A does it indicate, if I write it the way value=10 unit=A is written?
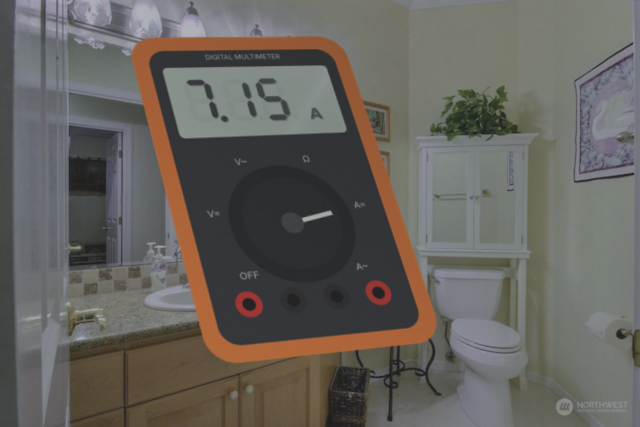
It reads value=7.15 unit=A
